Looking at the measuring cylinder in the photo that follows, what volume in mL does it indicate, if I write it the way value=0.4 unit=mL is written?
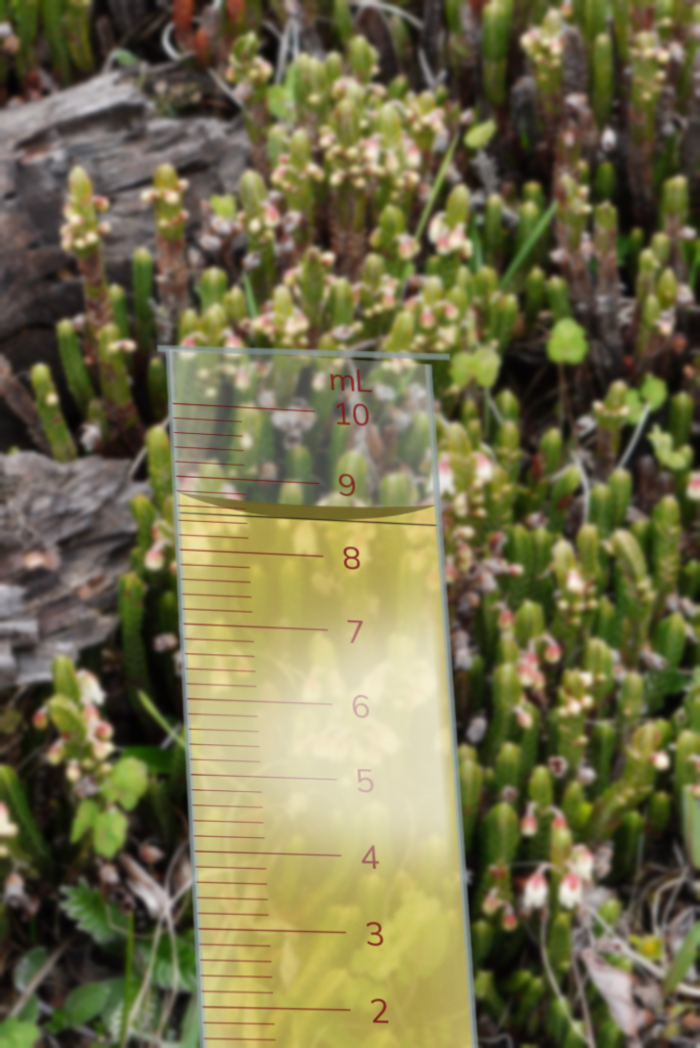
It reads value=8.5 unit=mL
